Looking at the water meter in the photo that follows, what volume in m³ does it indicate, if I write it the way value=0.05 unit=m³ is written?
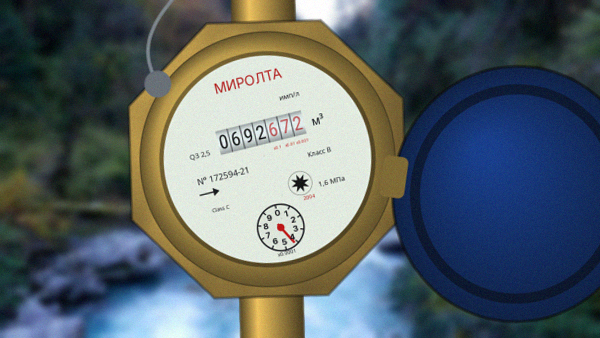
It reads value=692.6724 unit=m³
